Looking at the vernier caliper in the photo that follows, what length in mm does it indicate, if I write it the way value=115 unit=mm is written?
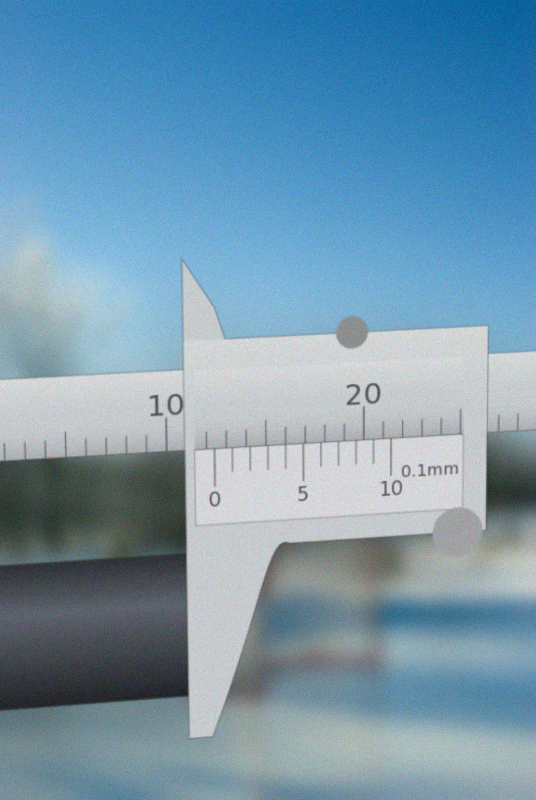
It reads value=12.4 unit=mm
